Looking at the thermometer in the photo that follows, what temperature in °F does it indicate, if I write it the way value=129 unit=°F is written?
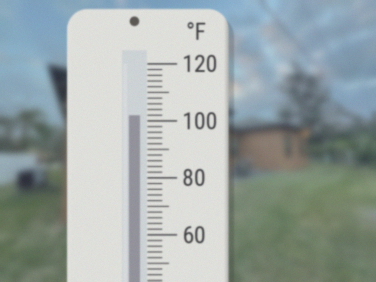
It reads value=102 unit=°F
